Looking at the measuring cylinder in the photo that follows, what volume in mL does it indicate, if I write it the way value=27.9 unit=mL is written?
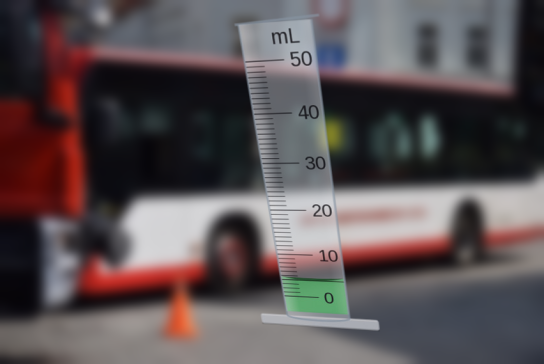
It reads value=4 unit=mL
